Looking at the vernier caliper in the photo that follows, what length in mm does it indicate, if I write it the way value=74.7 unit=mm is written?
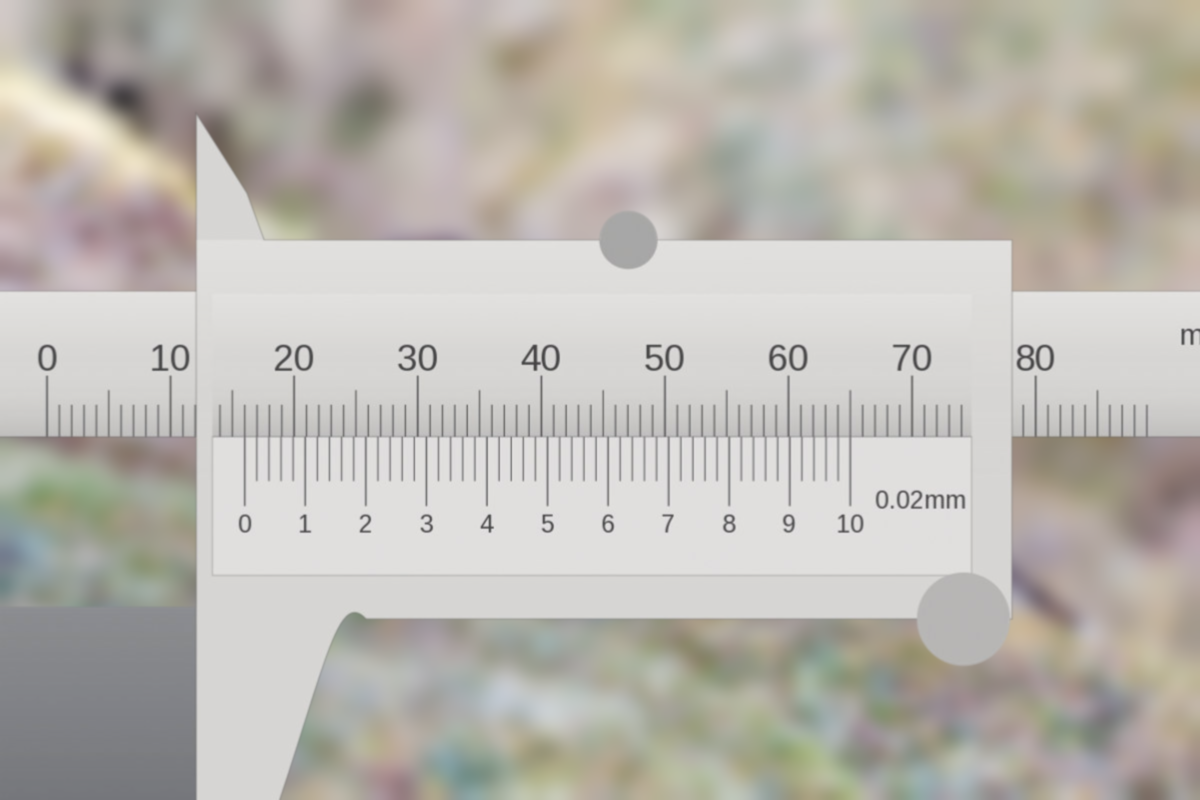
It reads value=16.0 unit=mm
